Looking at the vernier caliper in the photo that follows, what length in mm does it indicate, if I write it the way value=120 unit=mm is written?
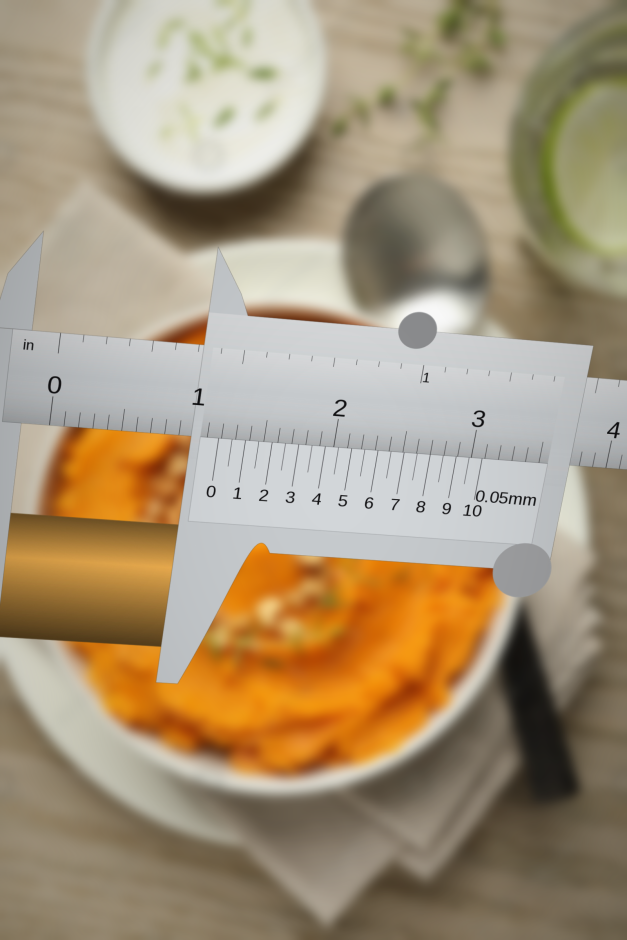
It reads value=11.8 unit=mm
